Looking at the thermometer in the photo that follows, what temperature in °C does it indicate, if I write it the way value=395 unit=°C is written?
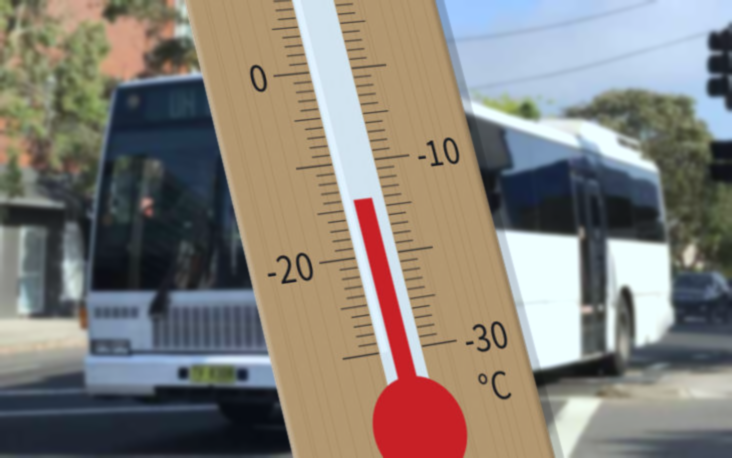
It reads value=-14 unit=°C
